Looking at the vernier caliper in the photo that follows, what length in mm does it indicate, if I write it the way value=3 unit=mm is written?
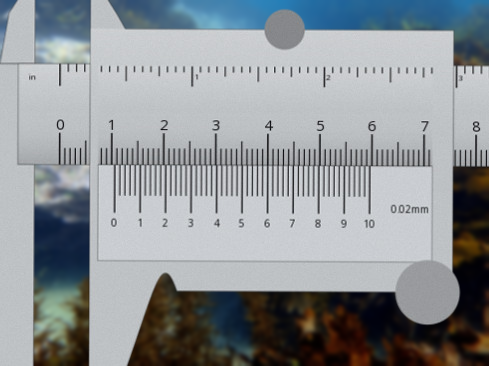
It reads value=10.6 unit=mm
